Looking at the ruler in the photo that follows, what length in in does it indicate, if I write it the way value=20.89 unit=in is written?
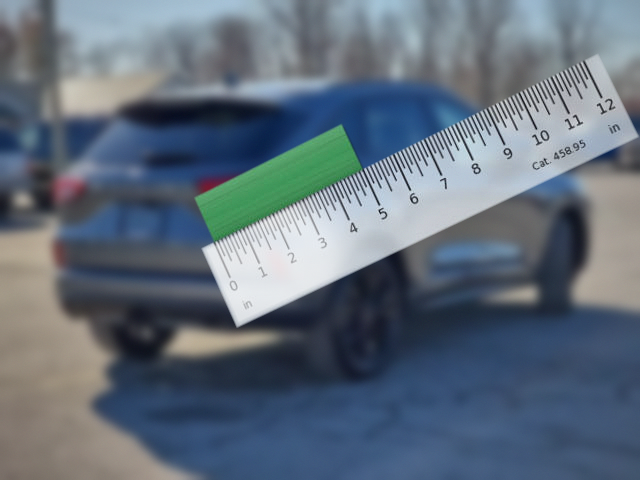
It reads value=5 unit=in
